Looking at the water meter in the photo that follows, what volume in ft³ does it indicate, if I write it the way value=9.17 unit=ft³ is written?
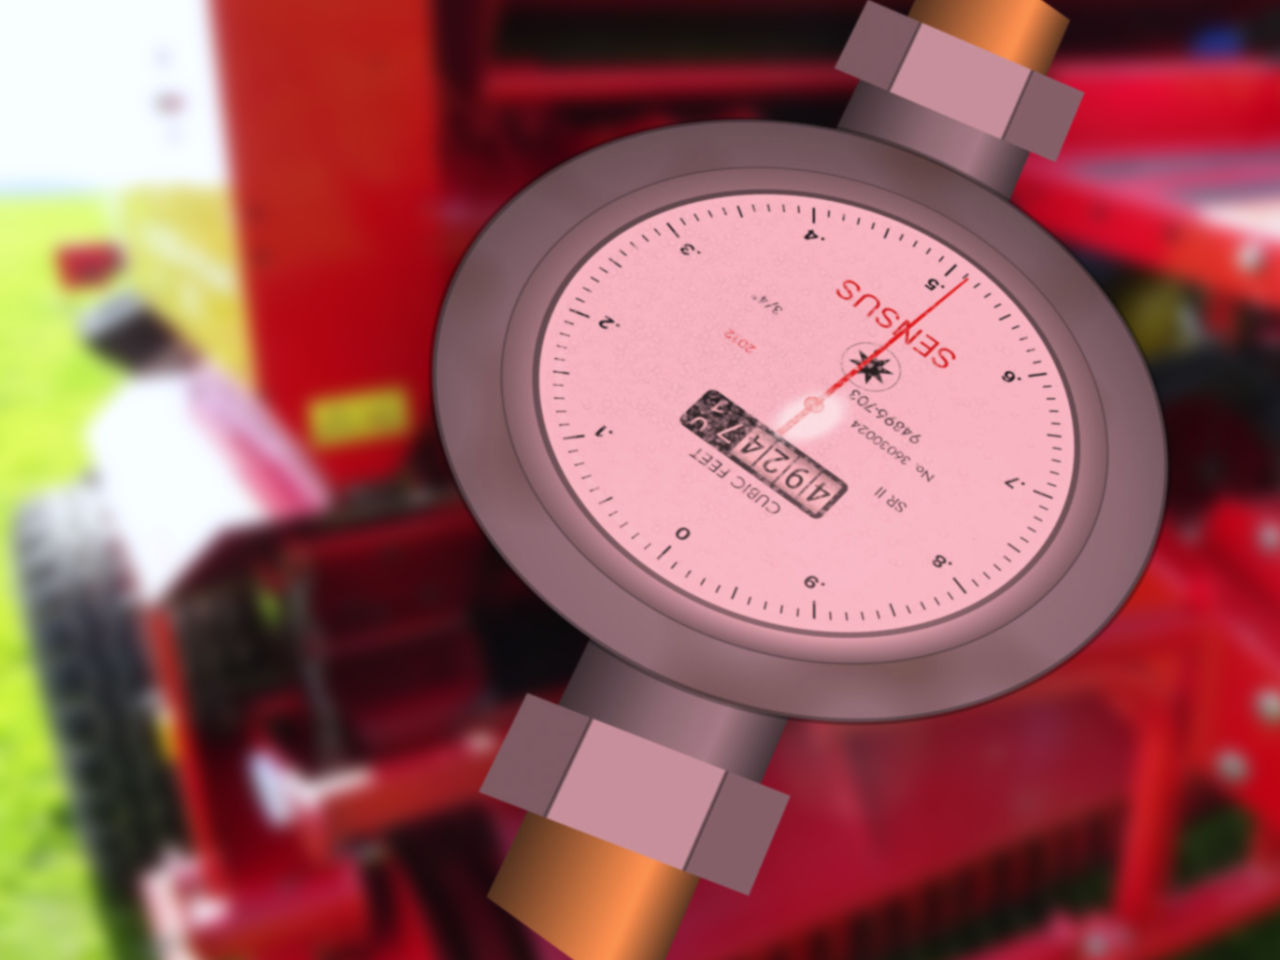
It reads value=492470.51 unit=ft³
